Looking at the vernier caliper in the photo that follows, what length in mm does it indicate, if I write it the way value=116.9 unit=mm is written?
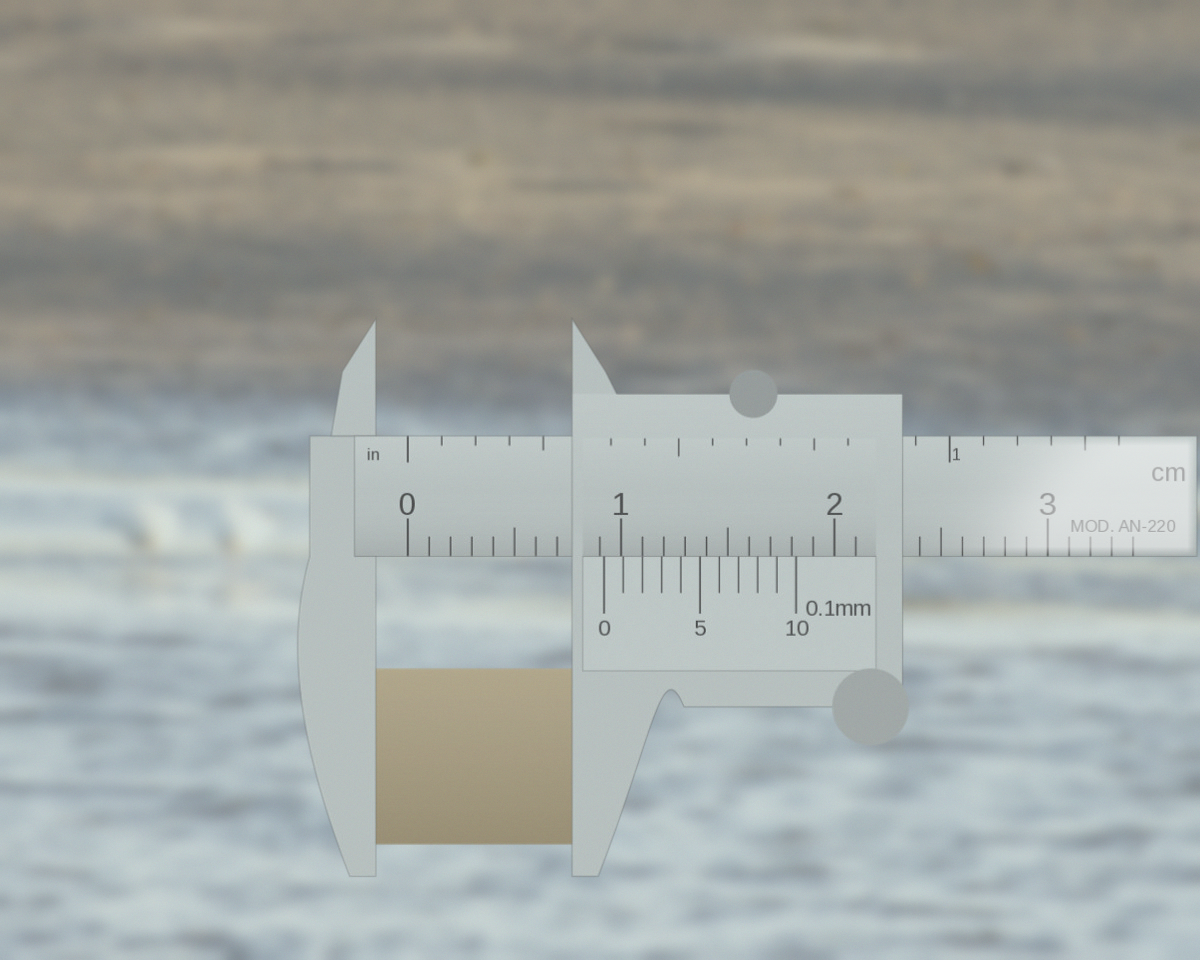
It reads value=9.2 unit=mm
